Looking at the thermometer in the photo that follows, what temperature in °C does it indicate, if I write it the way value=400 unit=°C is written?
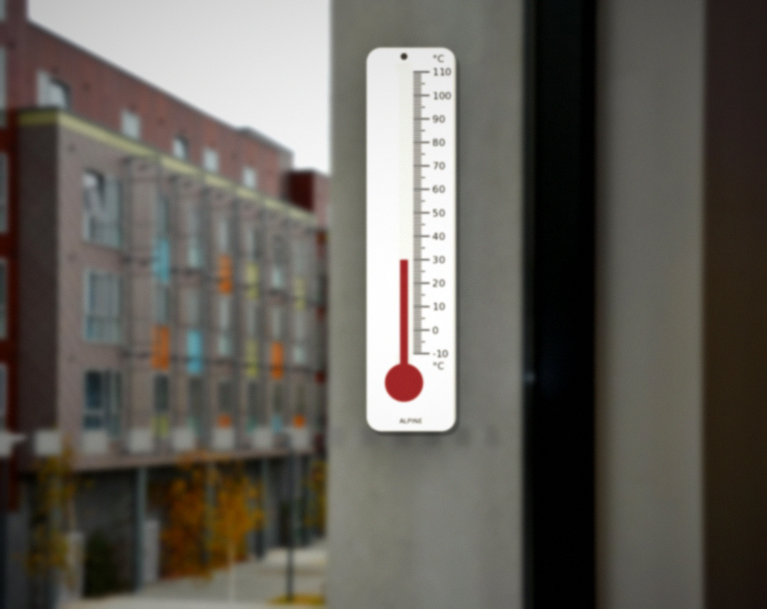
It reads value=30 unit=°C
